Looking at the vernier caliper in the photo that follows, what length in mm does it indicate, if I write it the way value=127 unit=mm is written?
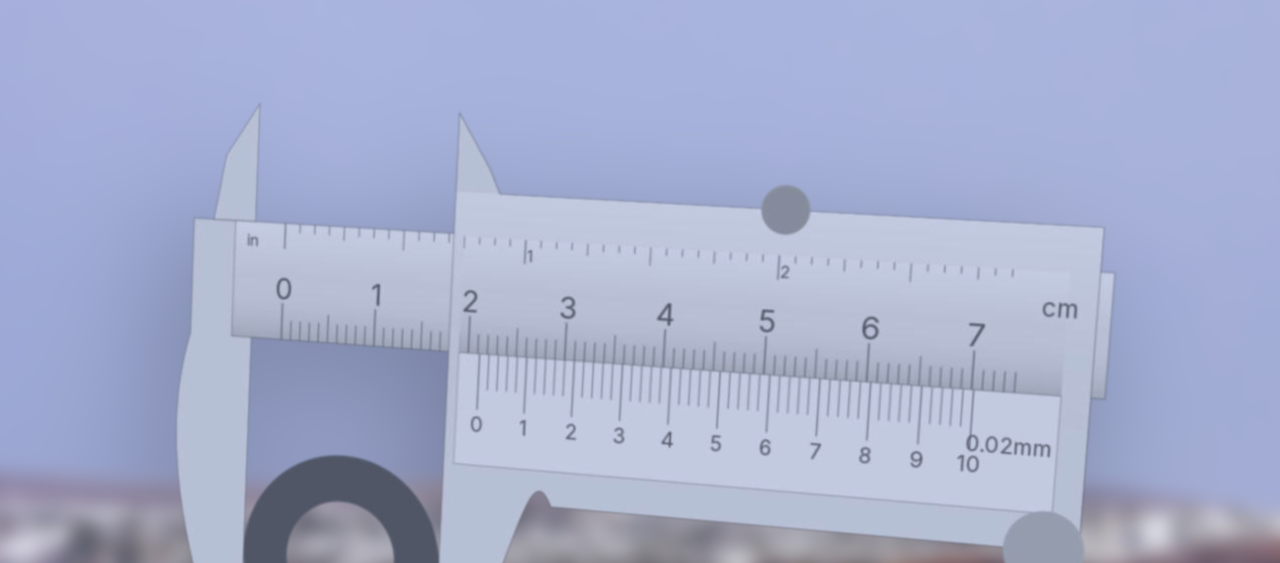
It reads value=21.2 unit=mm
